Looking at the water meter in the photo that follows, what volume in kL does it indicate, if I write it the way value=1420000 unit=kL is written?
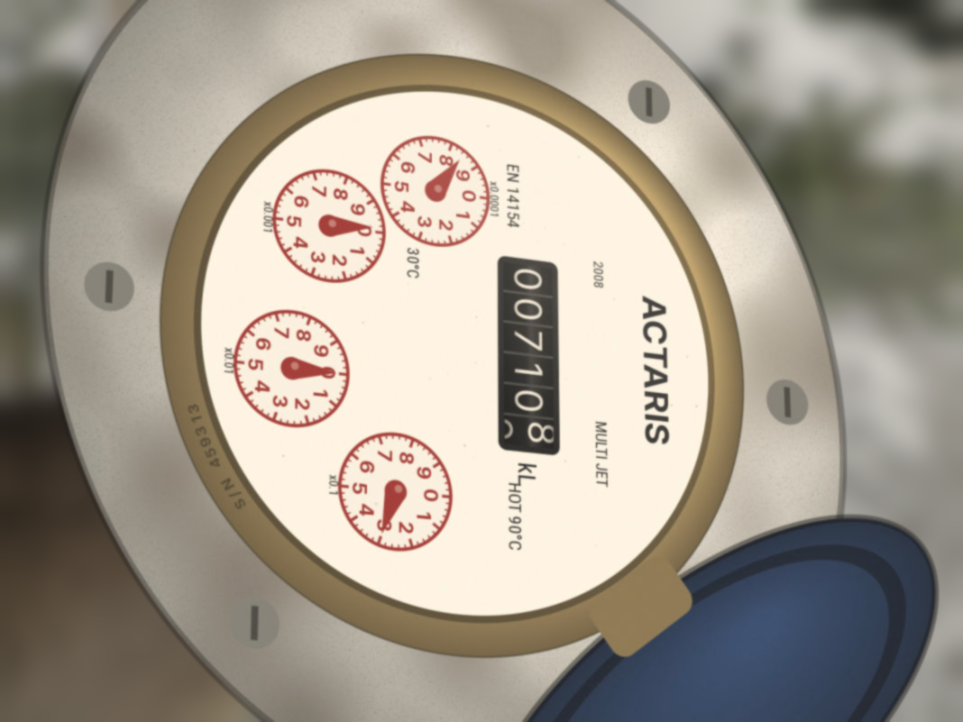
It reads value=7108.2998 unit=kL
